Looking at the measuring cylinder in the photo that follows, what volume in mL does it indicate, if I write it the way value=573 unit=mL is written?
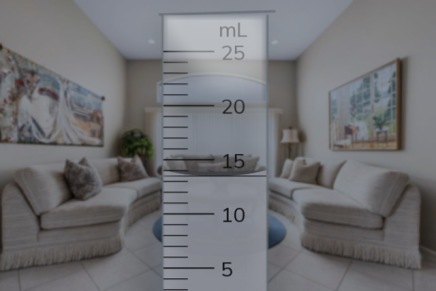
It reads value=13.5 unit=mL
